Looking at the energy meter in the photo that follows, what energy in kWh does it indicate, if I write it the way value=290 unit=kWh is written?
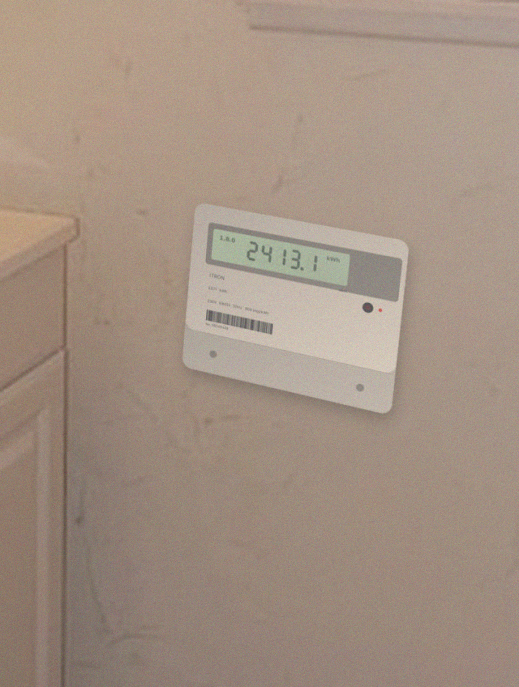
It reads value=2413.1 unit=kWh
